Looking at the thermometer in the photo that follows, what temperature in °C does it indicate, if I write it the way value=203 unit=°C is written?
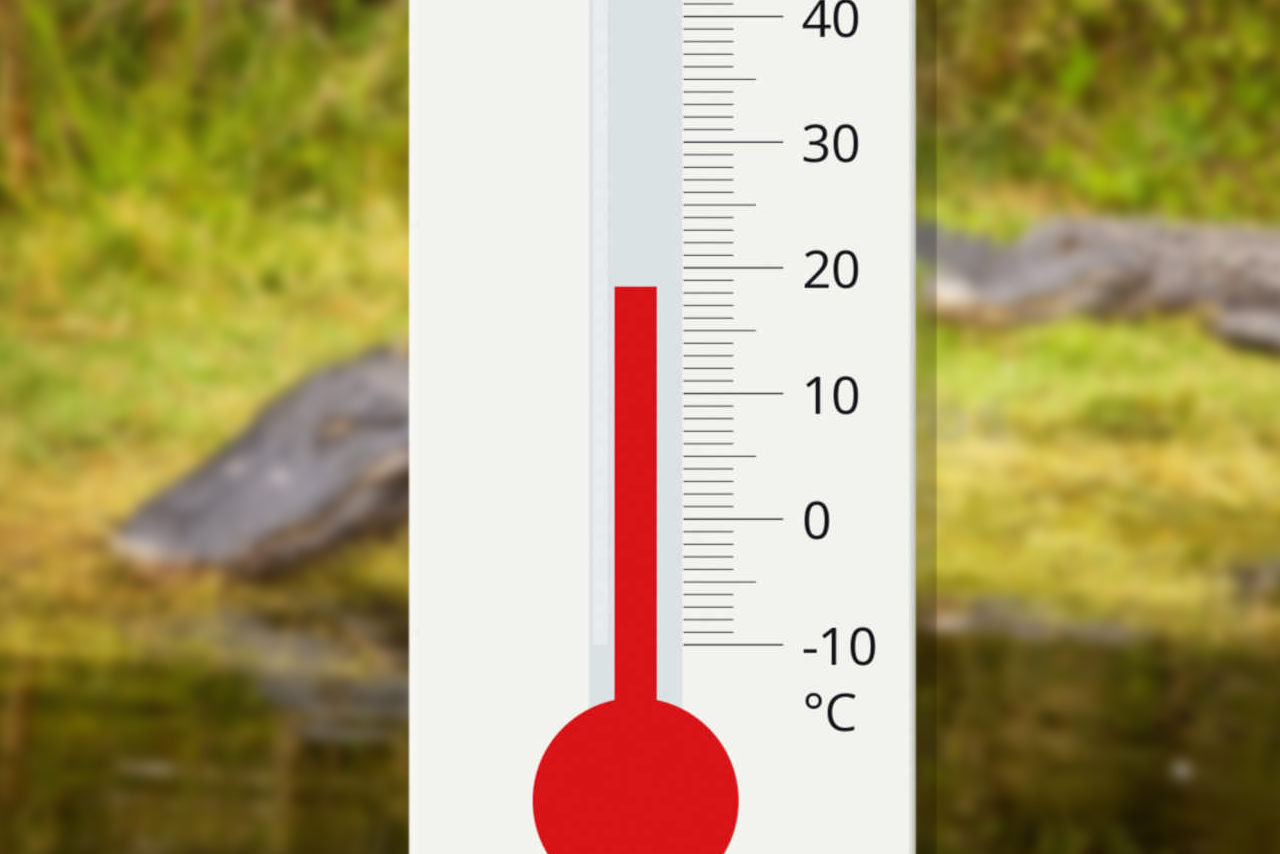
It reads value=18.5 unit=°C
